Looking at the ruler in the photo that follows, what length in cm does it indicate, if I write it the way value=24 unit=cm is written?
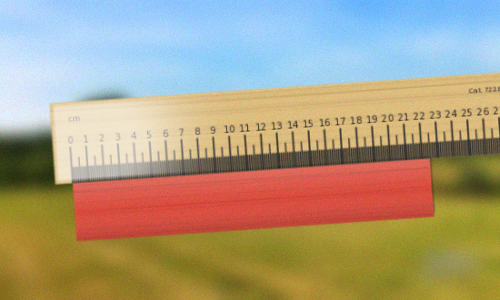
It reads value=22.5 unit=cm
